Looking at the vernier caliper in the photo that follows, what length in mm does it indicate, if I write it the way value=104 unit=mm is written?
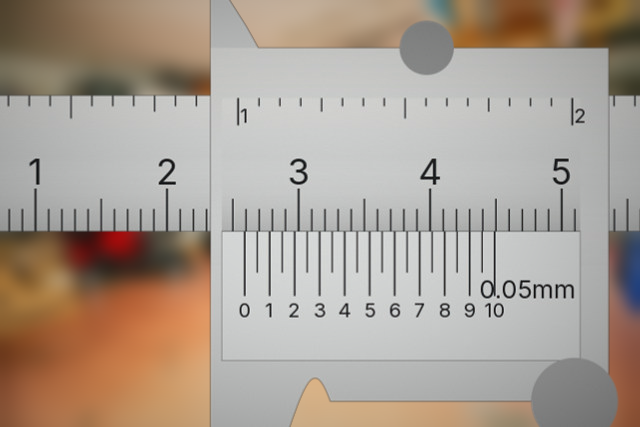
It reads value=25.9 unit=mm
